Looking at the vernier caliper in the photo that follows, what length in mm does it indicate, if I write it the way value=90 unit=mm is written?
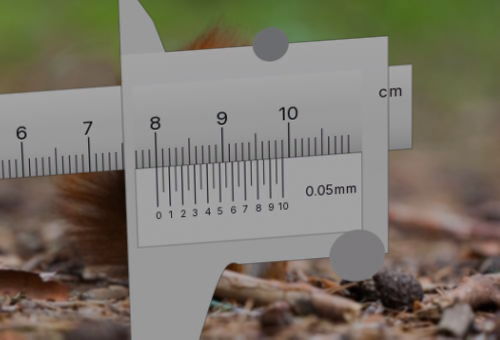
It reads value=80.0 unit=mm
